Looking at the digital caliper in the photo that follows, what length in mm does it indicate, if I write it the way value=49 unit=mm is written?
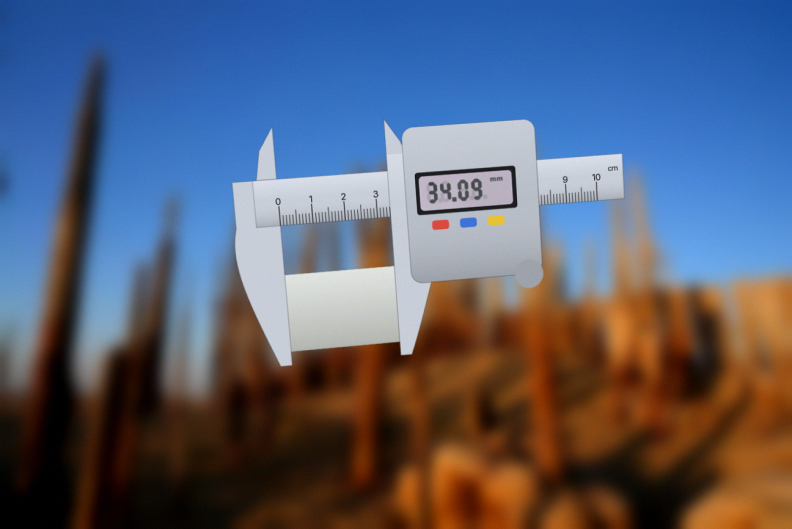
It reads value=34.09 unit=mm
